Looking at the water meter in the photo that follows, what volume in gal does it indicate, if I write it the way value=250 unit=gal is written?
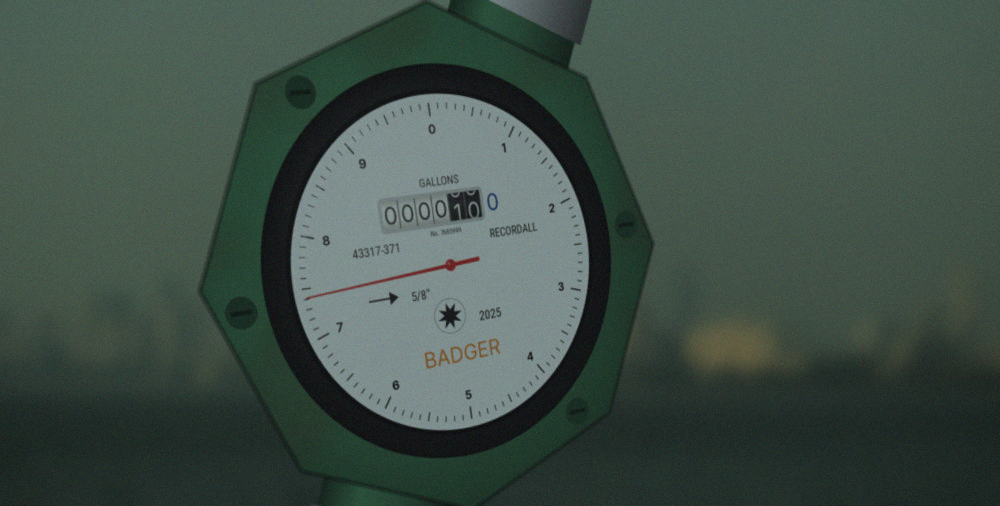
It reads value=97.4 unit=gal
